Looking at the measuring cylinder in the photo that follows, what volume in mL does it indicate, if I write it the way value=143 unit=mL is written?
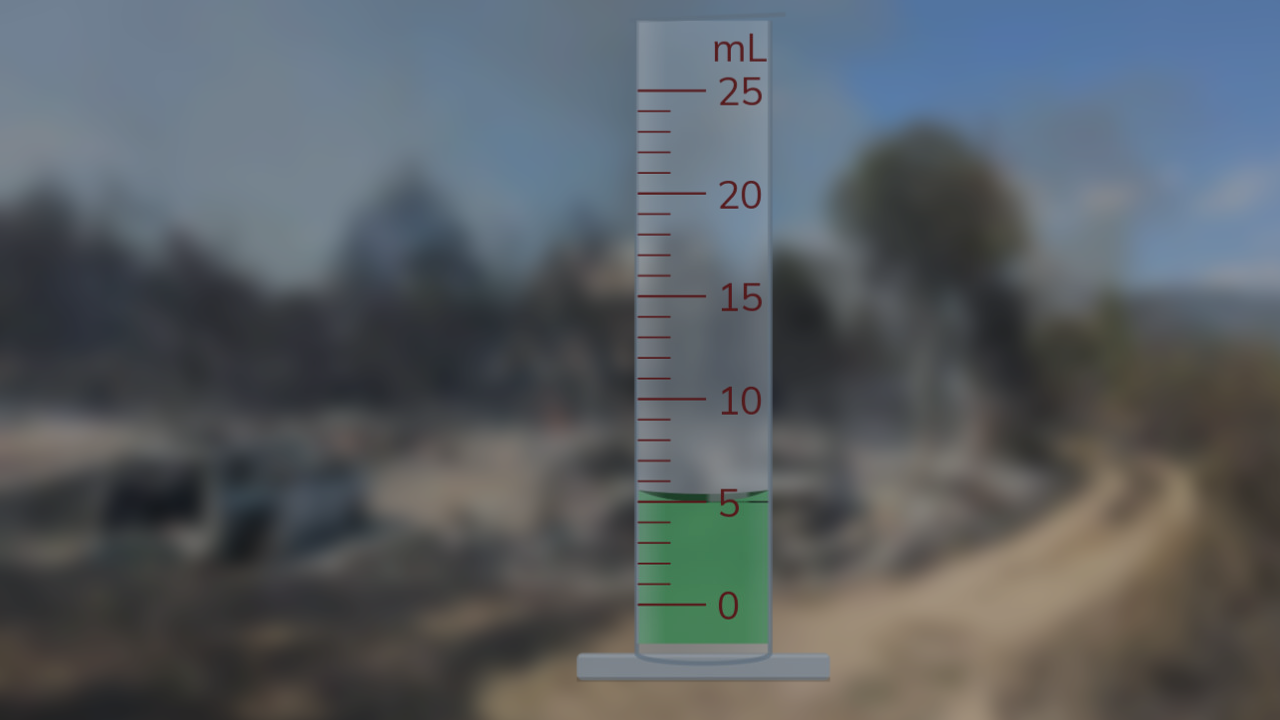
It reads value=5 unit=mL
